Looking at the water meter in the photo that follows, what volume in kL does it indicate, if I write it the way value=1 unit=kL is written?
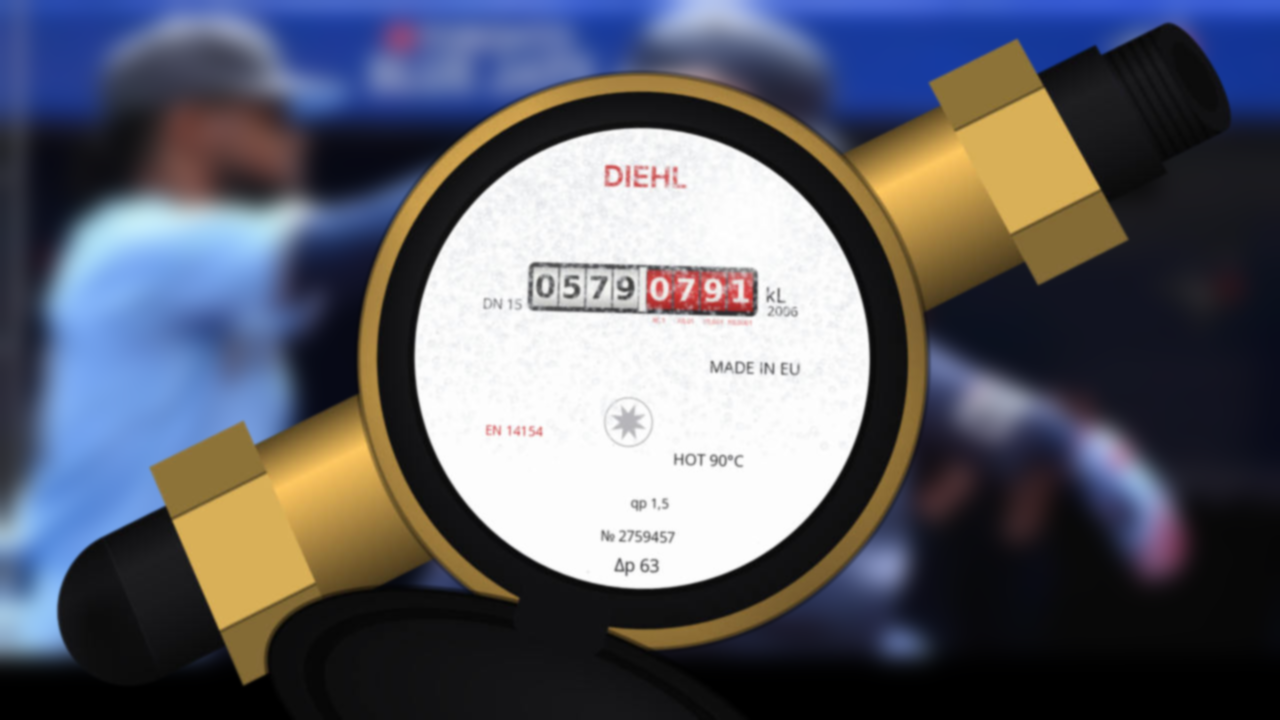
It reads value=579.0791 unit=kL
